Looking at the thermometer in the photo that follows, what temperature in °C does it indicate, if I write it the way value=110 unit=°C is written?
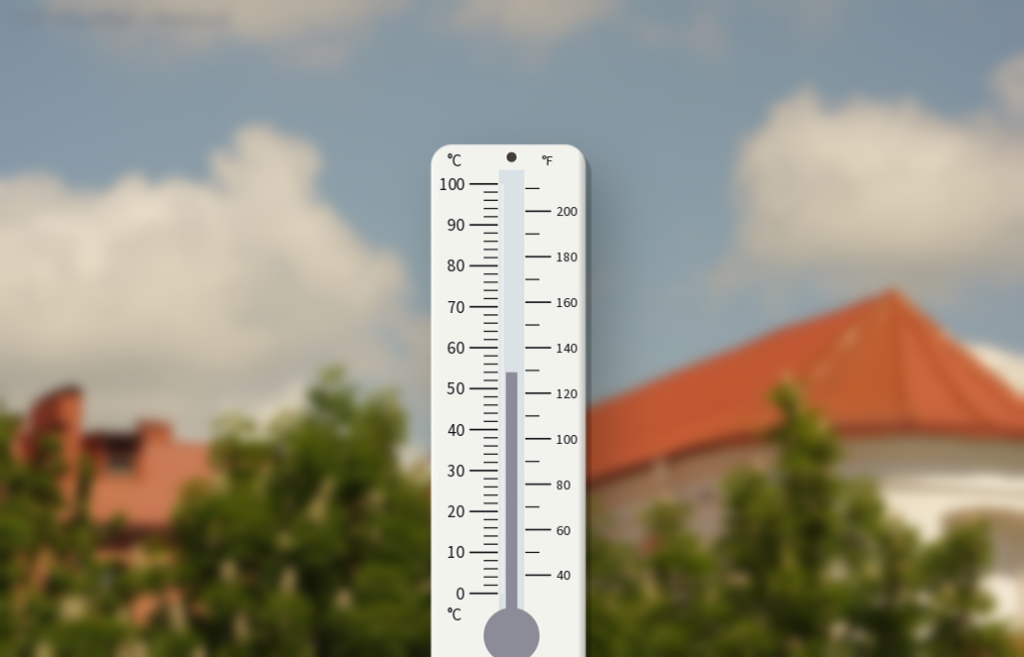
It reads value=54 unit=°C
